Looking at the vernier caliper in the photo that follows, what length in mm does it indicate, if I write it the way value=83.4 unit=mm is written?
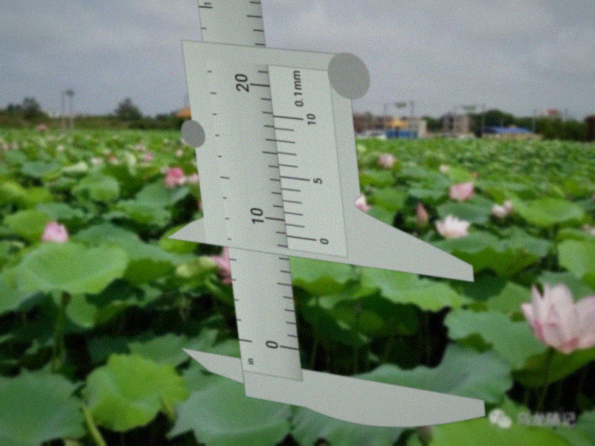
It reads value=8.8 unit=mm
